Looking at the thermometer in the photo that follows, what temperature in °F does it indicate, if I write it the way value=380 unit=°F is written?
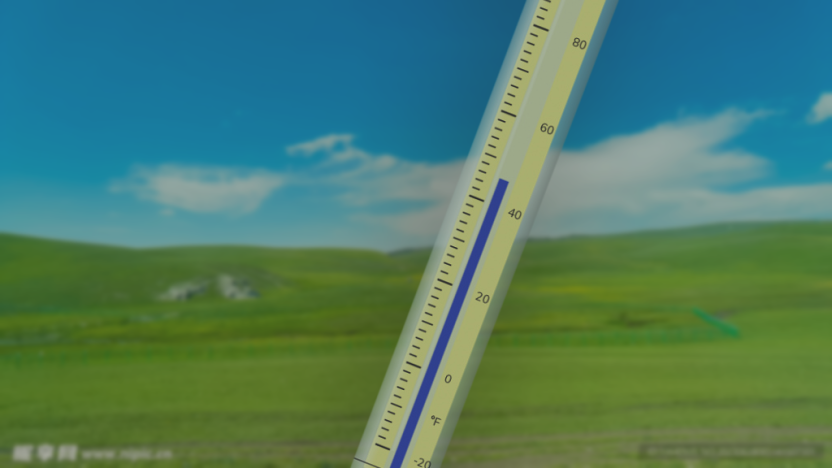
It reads value=46 unit=°F
